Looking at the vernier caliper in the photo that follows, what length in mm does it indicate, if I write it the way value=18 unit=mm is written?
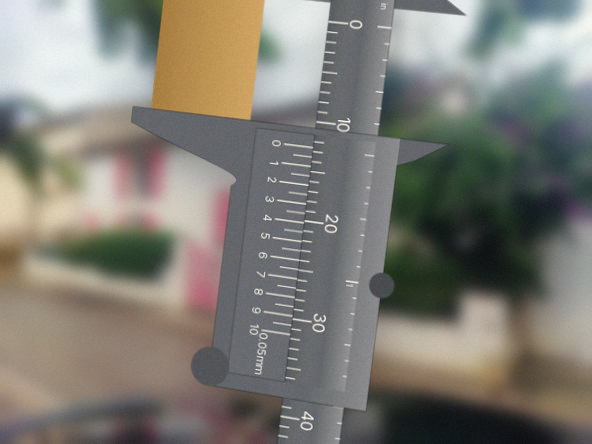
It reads value=12.6 unit=mm
